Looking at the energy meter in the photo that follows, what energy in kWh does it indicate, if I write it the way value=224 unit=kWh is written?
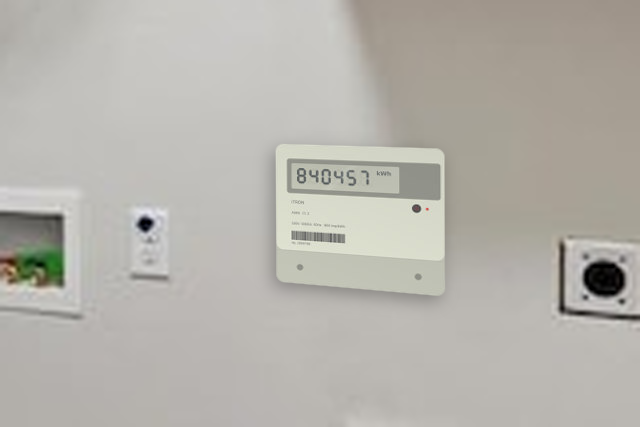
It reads value=840457 unit=kWh
